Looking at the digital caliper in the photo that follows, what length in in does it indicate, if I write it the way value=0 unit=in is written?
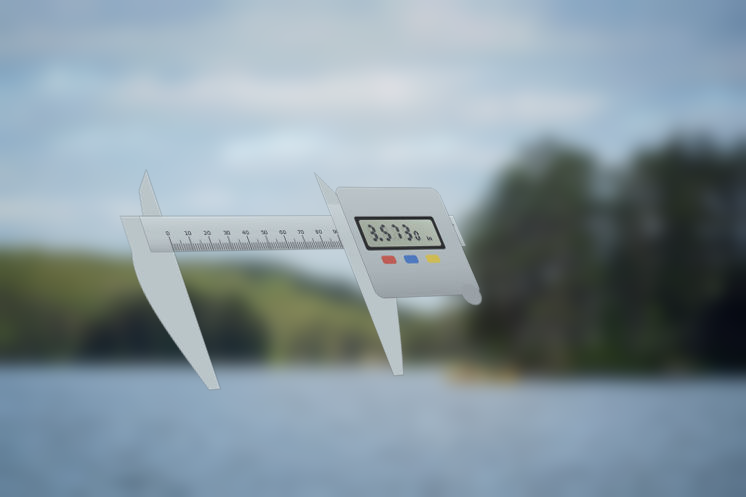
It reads value=3.5730 unit=in
